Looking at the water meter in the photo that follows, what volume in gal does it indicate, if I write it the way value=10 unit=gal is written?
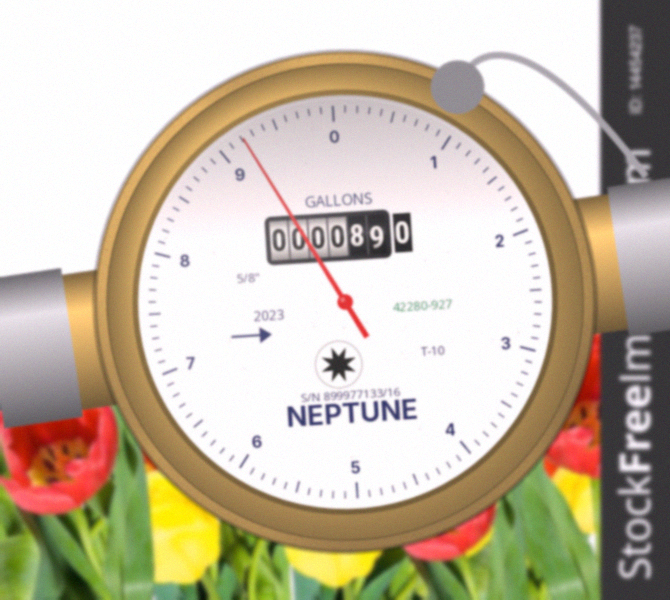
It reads value=889.2 unit=gal
